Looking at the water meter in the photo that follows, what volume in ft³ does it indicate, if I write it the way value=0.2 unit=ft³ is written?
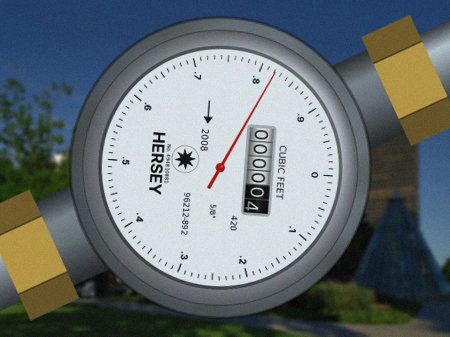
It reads value=3.82 unit=ft³
